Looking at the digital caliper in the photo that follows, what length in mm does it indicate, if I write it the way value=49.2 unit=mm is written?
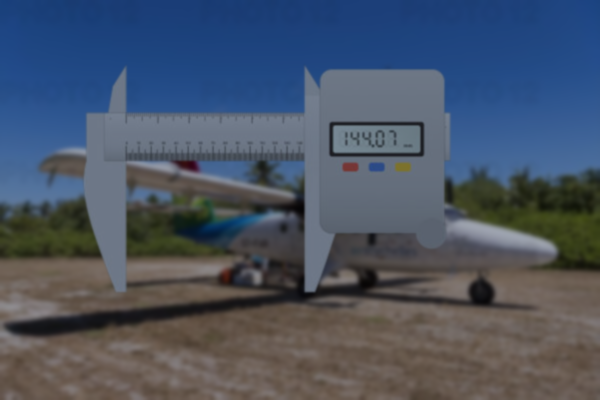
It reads value=144.07 unit=mm
